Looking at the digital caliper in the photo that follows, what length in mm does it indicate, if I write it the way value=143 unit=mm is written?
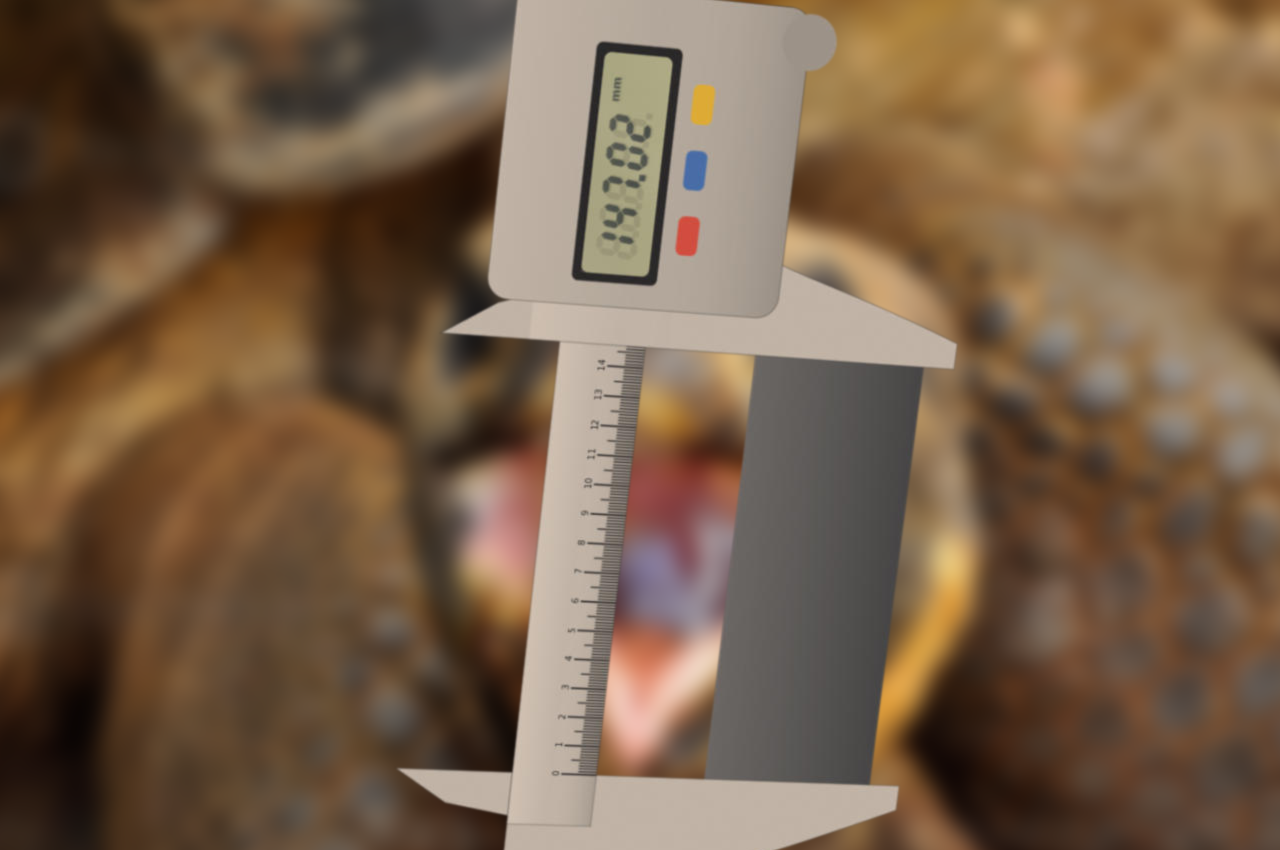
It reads value=147.02 unit=mm
